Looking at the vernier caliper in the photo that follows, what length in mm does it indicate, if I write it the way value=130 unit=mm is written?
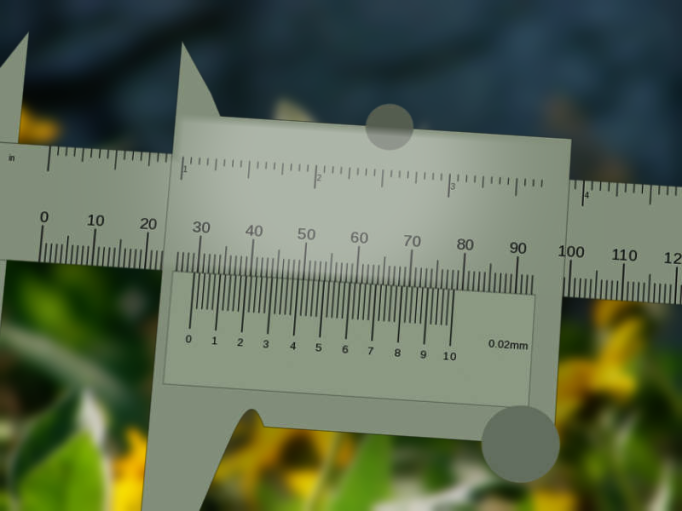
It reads value=29.4 unit=mm
